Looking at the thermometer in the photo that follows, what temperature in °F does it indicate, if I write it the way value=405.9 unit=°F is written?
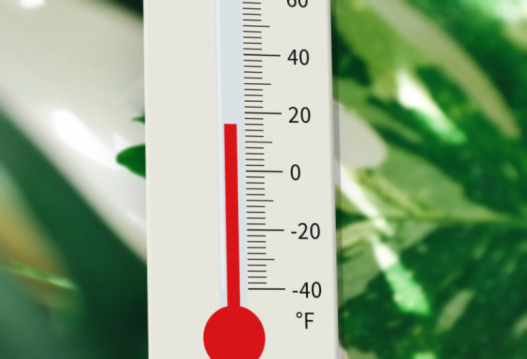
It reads value=16 unit=°F
